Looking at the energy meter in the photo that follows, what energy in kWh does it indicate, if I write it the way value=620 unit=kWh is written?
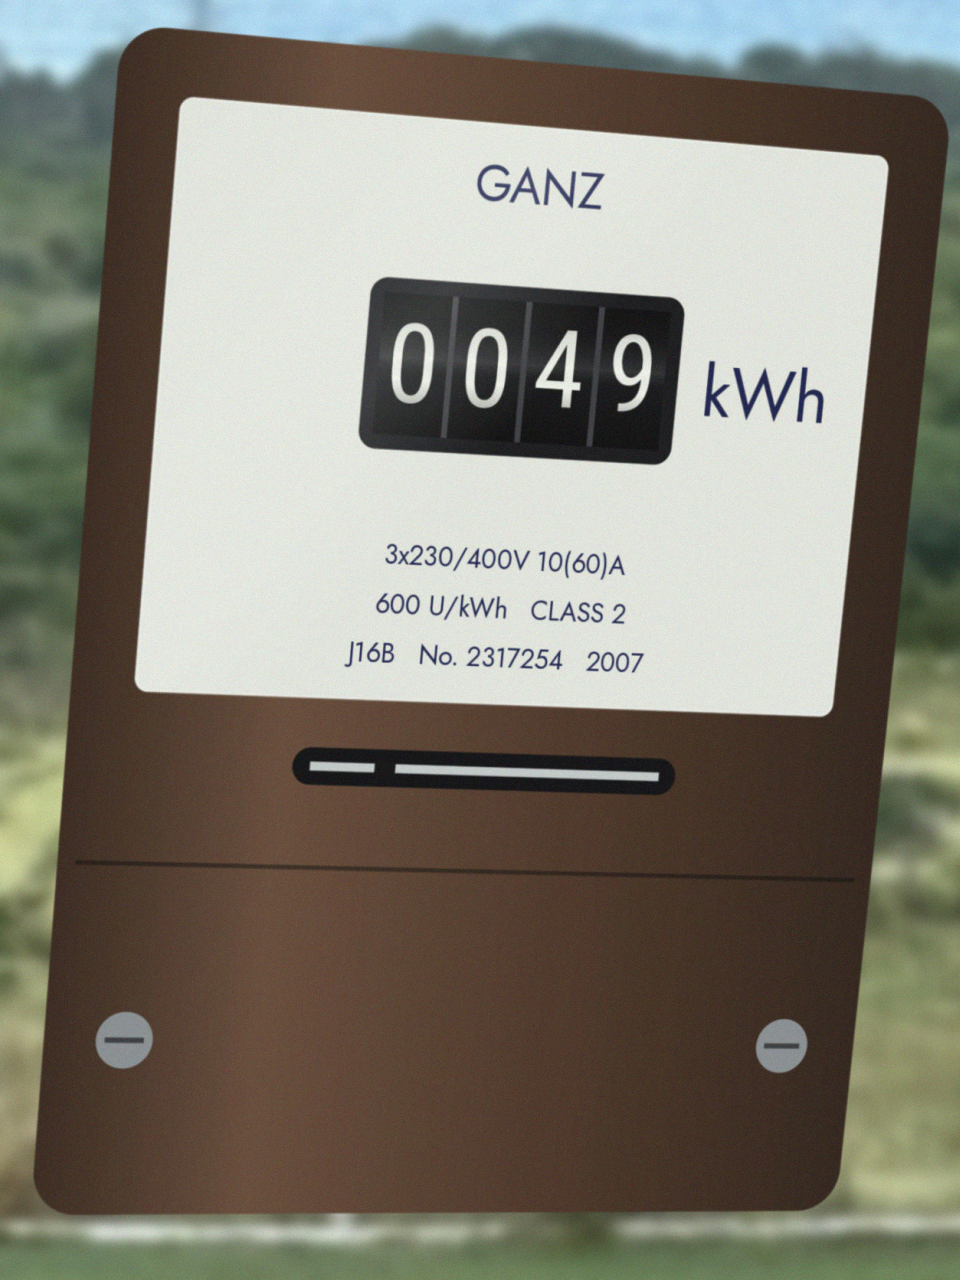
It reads value=49 unit=kWh
